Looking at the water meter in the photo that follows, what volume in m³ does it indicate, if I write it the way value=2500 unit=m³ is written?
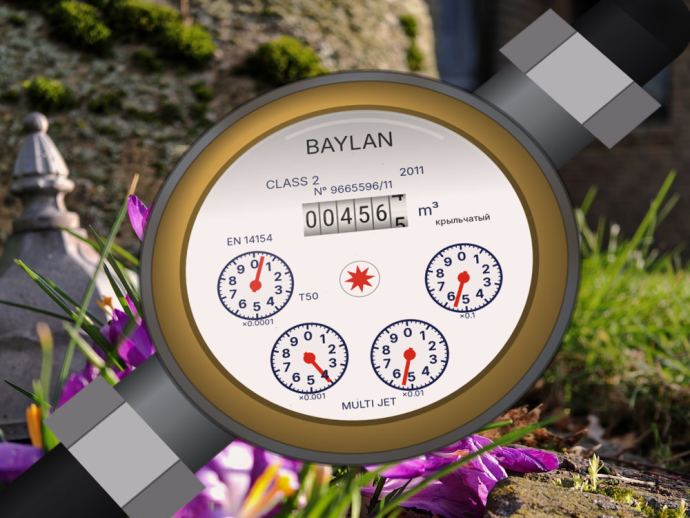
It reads value=4564.5540 unit=m³
